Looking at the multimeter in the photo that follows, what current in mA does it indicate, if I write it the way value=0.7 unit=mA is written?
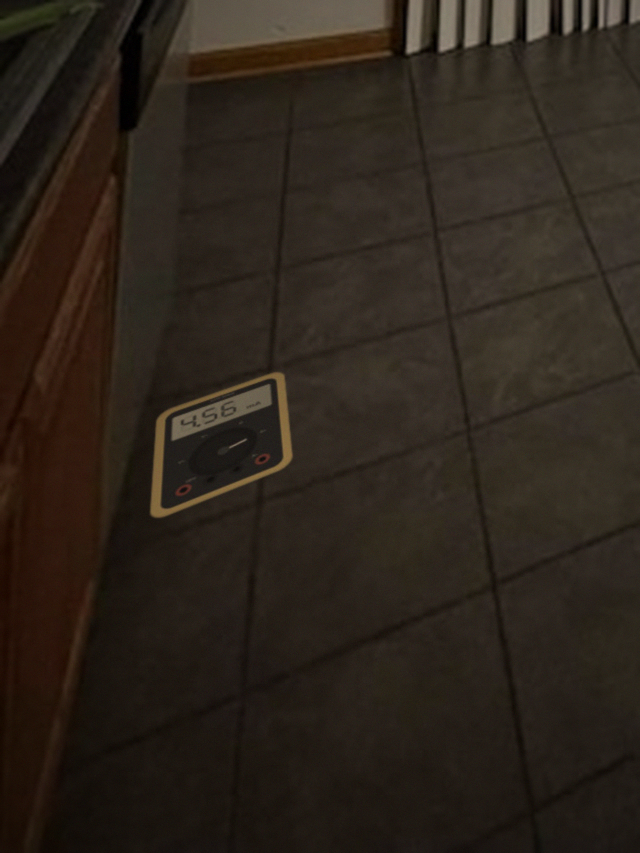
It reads value=4.56 unit=mA
